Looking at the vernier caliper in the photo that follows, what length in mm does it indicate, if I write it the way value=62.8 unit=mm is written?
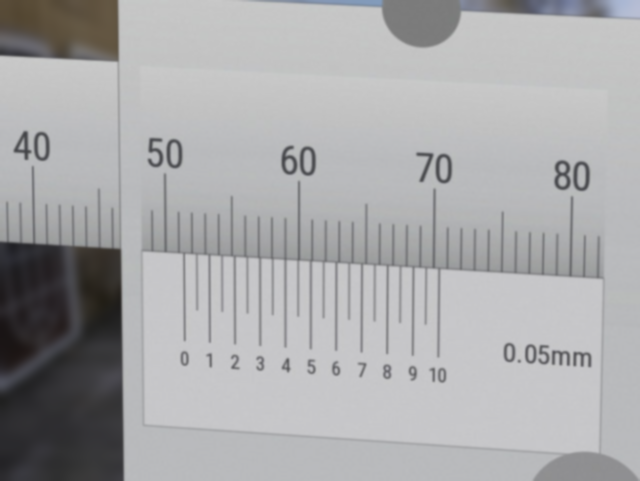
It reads value=51.4 unit=mm
